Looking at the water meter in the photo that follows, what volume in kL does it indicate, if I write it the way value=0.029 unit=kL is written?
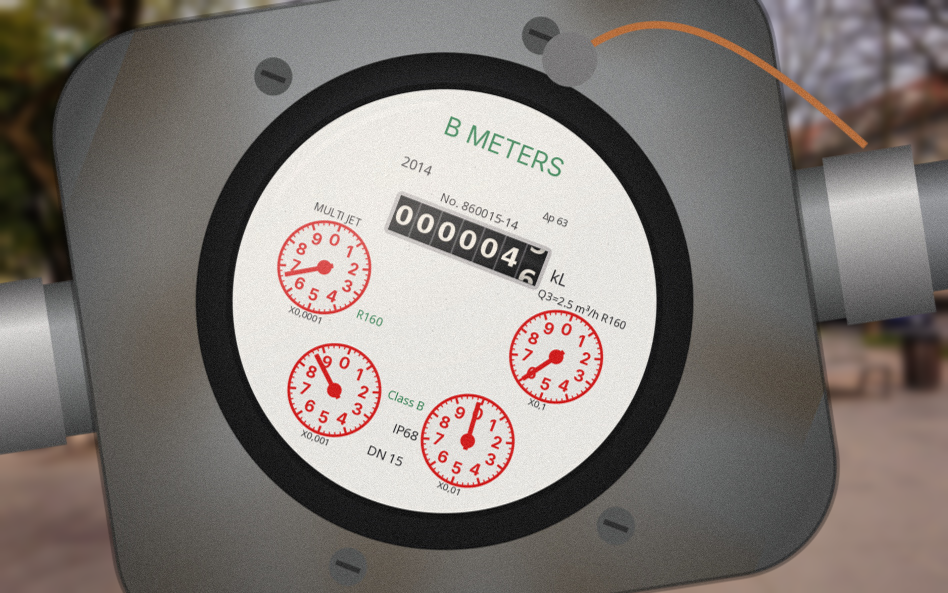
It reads value=45.5986 unit=kL
